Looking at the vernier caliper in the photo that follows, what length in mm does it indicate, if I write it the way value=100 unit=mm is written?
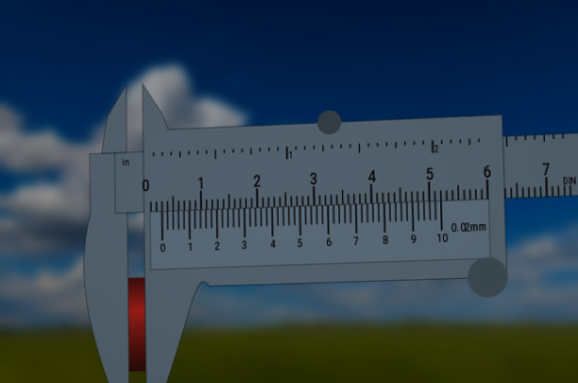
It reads value=3.0 unit=mm
